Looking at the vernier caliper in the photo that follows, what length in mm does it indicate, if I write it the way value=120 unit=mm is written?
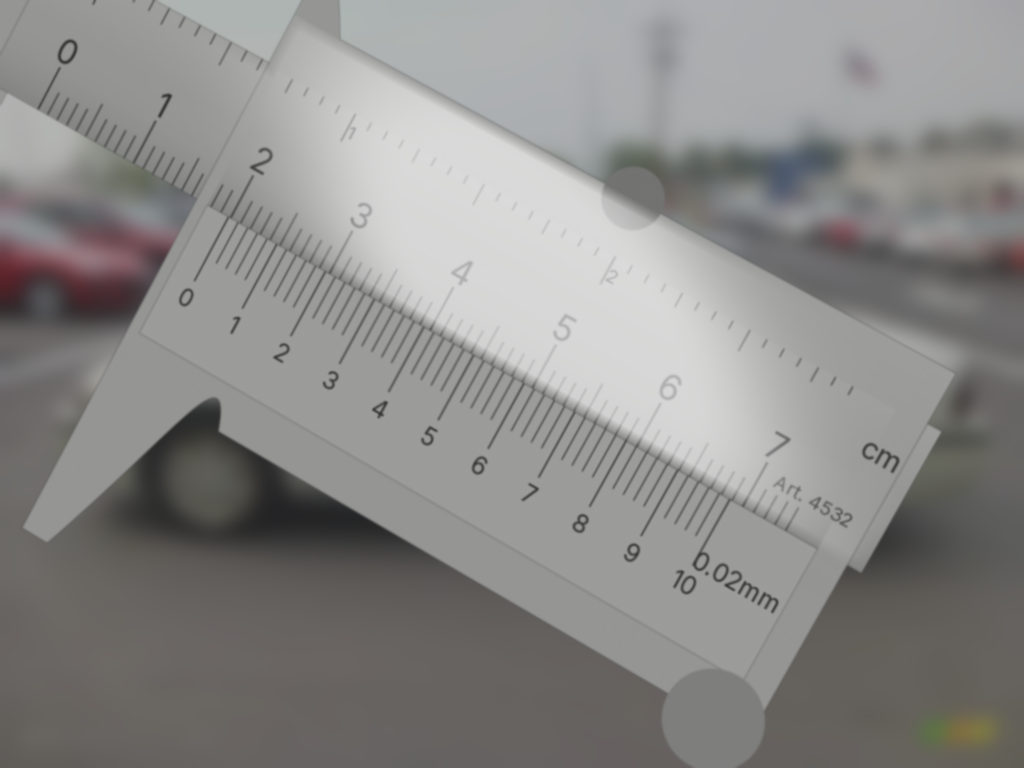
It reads value=19.8 unit=mm
